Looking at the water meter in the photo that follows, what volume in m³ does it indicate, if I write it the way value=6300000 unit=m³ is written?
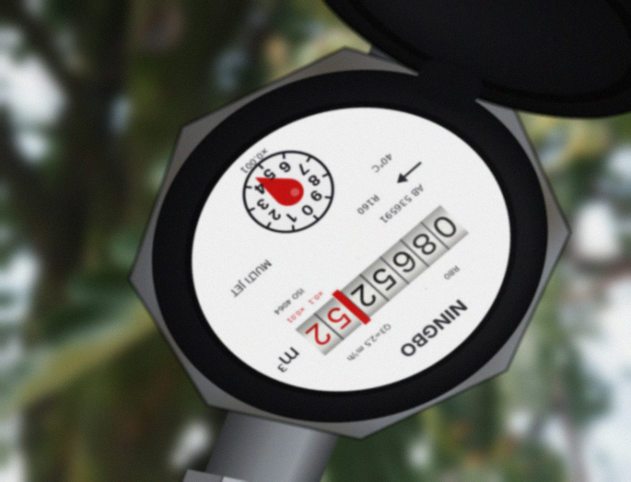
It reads value=8652.524 unit=m³
